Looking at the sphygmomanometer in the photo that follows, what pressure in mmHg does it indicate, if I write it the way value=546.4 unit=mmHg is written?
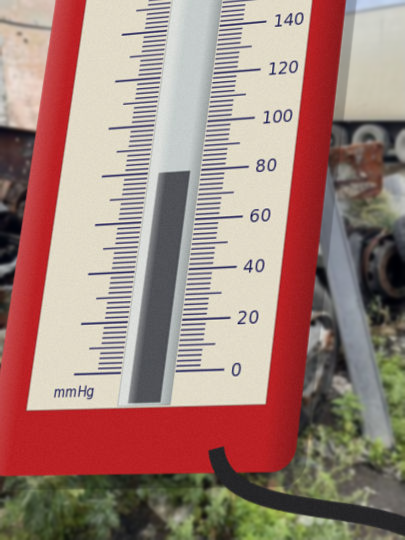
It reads value=80 unit=mmHg
